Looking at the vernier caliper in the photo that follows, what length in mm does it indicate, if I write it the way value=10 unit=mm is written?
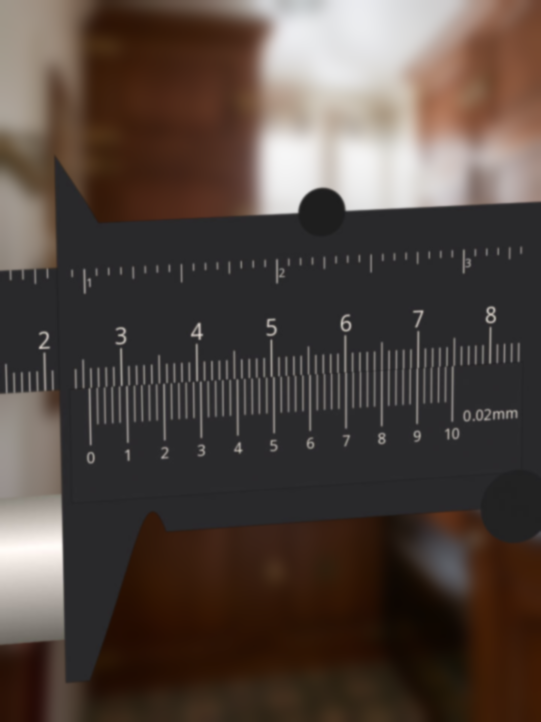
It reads value=25.8 unit=mm
